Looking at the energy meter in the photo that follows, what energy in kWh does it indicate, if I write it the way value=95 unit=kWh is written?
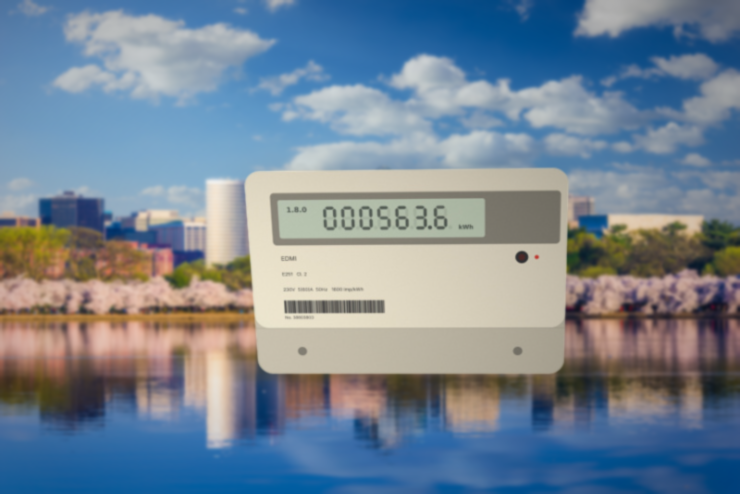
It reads value=563.6 unit=kWh
